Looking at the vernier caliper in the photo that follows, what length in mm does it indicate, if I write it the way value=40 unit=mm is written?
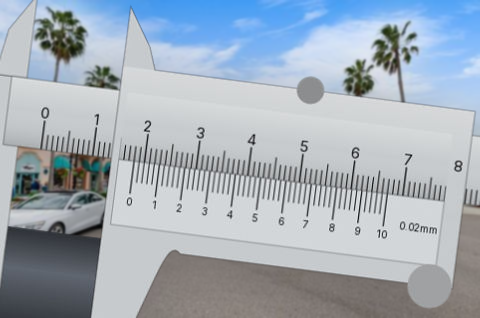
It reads value=18.0 unit=mm
